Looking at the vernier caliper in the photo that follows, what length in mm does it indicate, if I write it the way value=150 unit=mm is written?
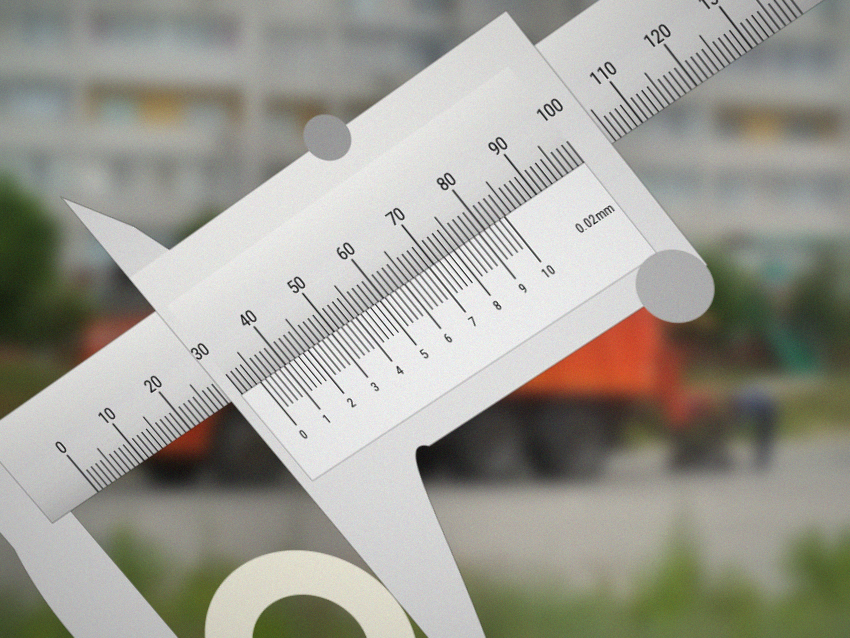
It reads value=34.8 unit=mm
